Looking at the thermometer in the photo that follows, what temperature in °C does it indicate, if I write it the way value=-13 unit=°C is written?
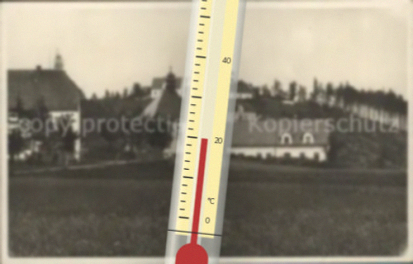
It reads value=20 unit=°C
